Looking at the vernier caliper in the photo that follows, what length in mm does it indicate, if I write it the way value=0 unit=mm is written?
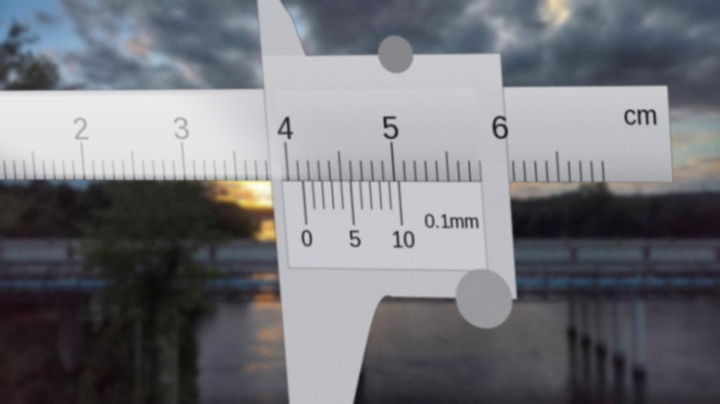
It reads value=41.4 unit=mm
